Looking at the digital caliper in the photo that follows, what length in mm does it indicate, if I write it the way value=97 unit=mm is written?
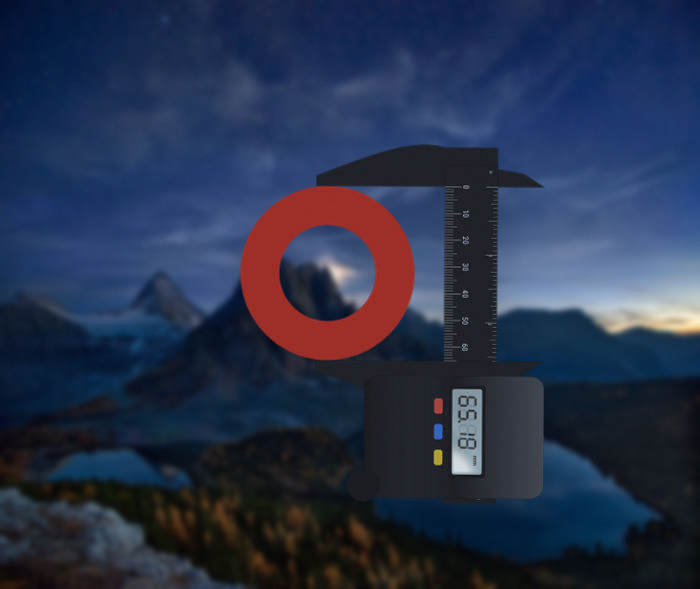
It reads value=65.18 unit=mm
